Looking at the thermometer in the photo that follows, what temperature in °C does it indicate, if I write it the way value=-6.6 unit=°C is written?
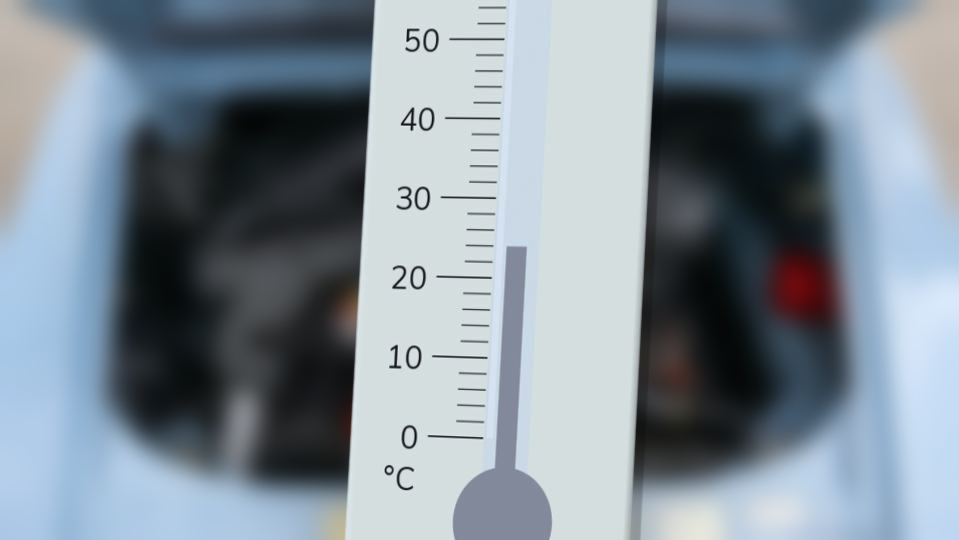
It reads value=24 unit=°C
